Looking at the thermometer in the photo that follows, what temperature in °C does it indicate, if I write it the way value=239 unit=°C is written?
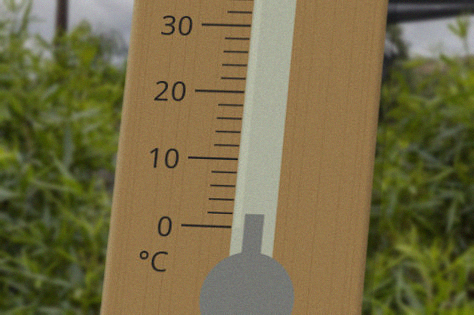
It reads value=2 unit=°C
